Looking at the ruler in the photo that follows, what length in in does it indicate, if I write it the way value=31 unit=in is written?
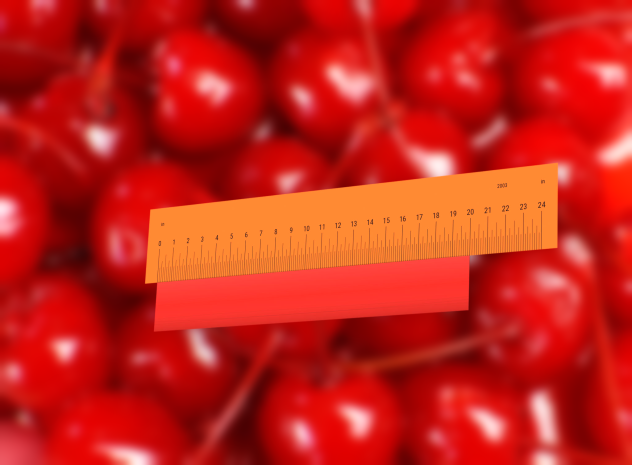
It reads value=20 unit=in
